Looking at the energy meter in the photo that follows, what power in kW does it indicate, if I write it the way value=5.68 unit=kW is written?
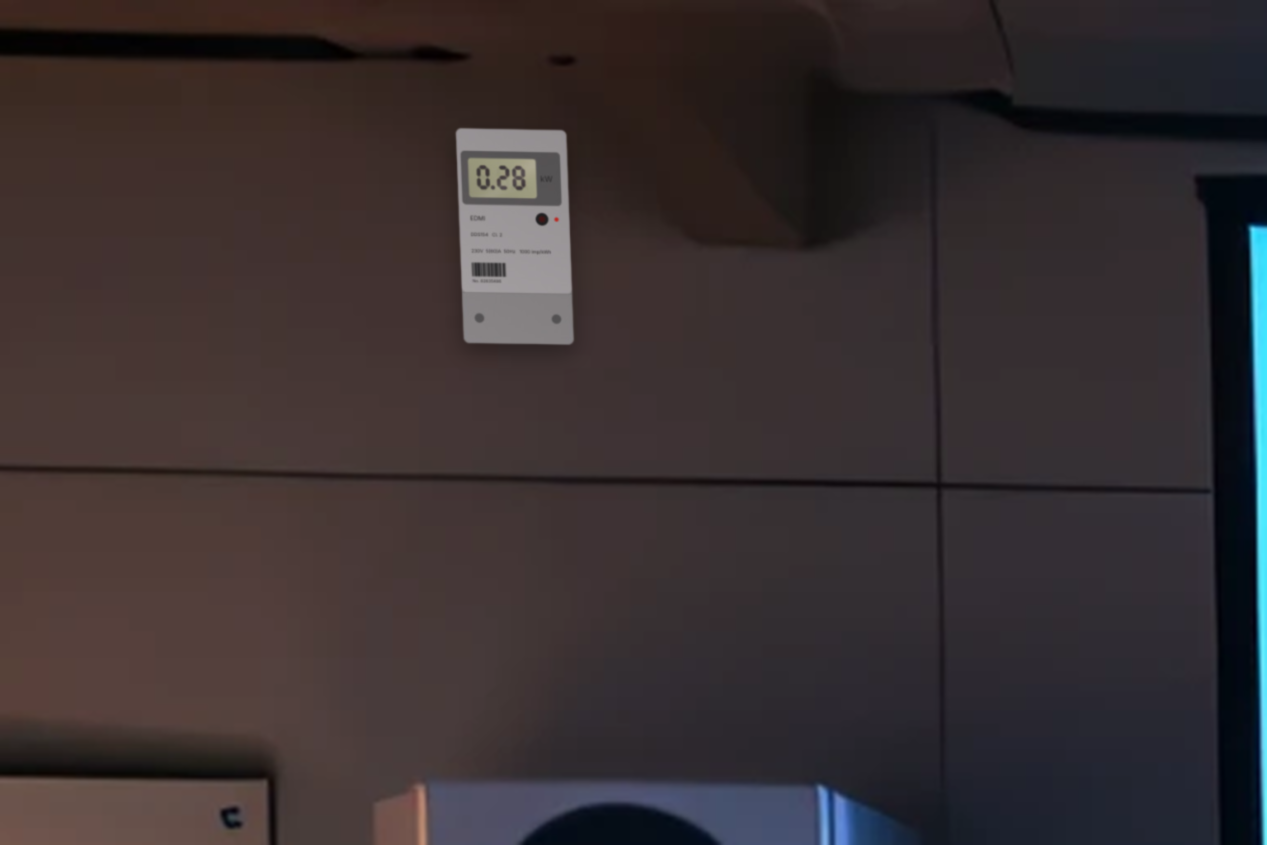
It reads value=0.28 unit=kW
